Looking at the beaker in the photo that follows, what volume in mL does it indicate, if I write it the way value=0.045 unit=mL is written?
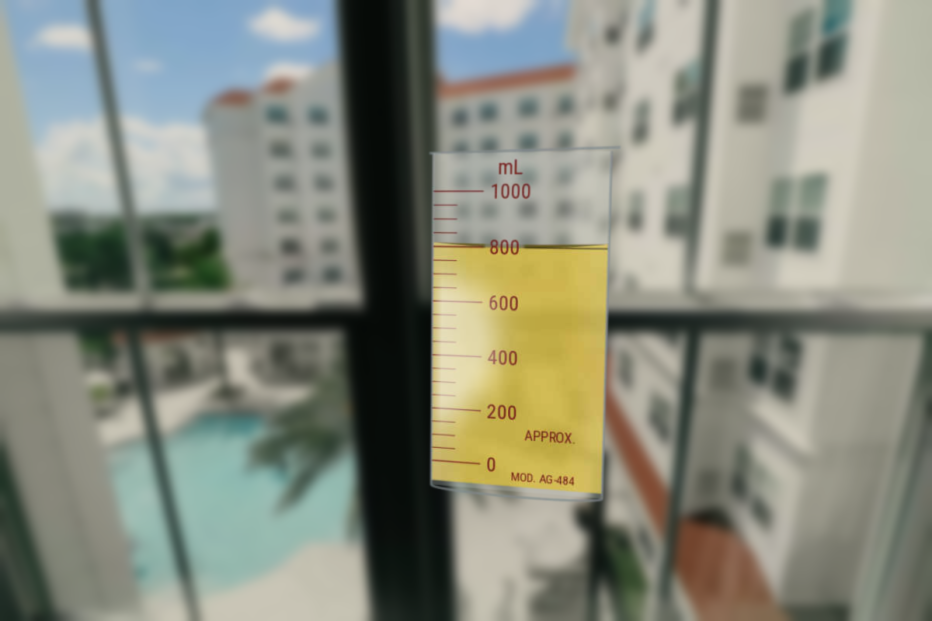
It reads value=800 unit=mL
